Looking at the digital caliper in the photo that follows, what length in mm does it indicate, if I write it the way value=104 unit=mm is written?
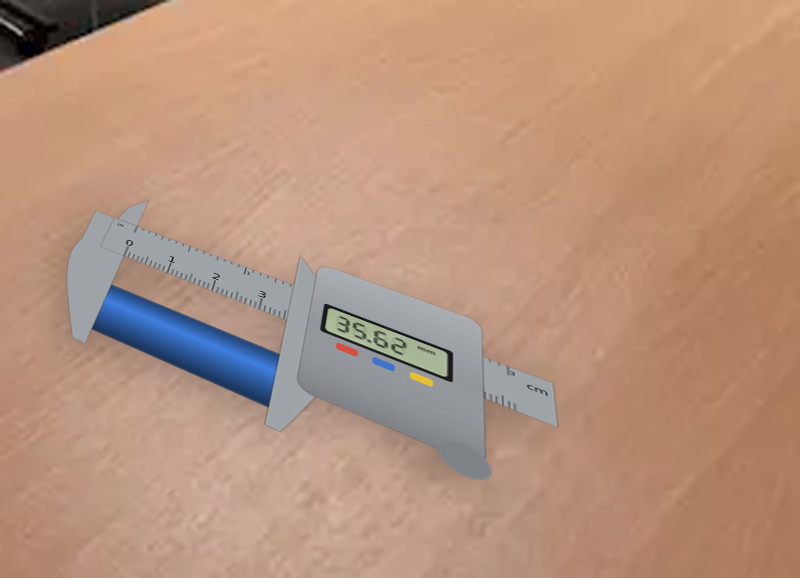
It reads value=35.62 unit=mm
